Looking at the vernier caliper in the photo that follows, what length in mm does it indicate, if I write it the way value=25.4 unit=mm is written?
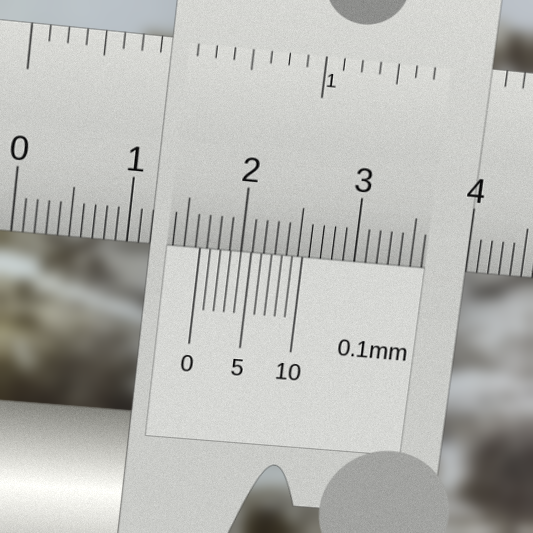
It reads value=16.4 unit=mm
